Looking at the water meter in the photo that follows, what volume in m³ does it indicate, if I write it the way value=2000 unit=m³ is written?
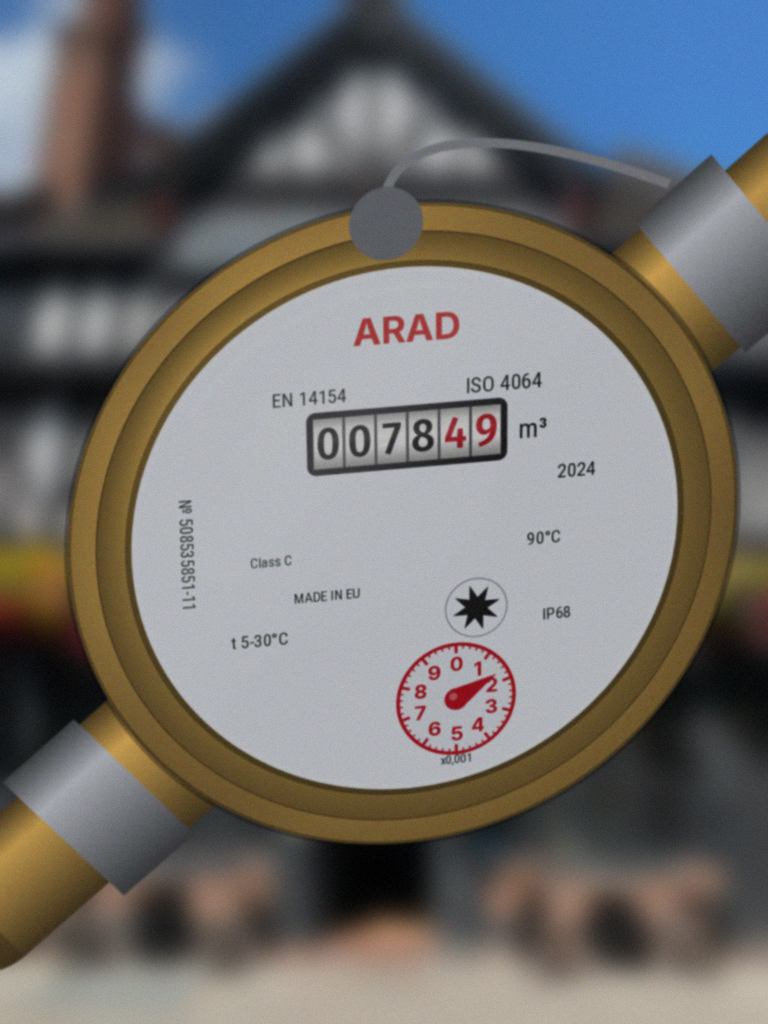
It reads value=78.491 unit=m³
